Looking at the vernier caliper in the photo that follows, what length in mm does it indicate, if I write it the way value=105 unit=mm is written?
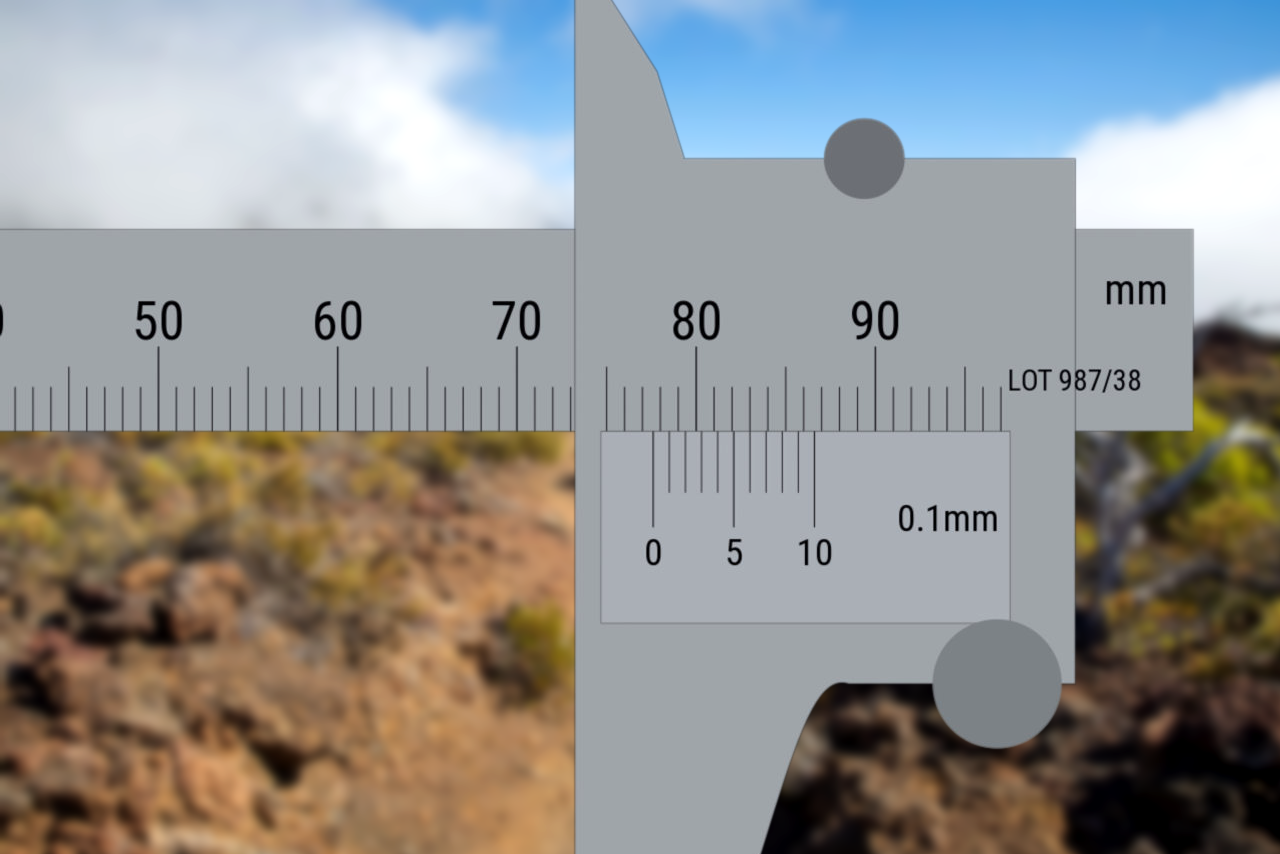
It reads value=77.6 unit=mm
